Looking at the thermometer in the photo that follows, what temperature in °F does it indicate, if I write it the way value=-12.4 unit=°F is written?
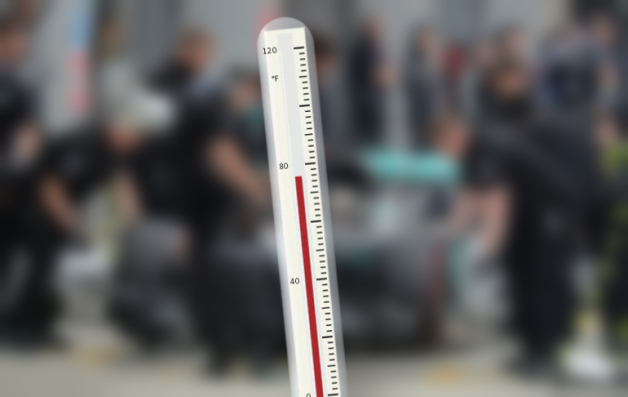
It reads value=76 unit=°F
